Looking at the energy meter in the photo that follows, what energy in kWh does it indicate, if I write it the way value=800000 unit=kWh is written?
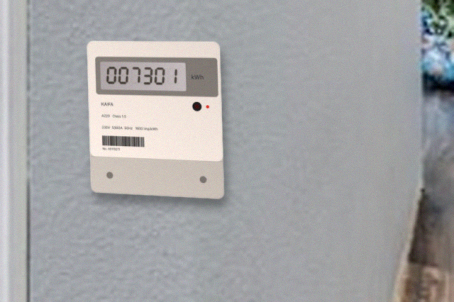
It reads value=7301 unit=kWh
